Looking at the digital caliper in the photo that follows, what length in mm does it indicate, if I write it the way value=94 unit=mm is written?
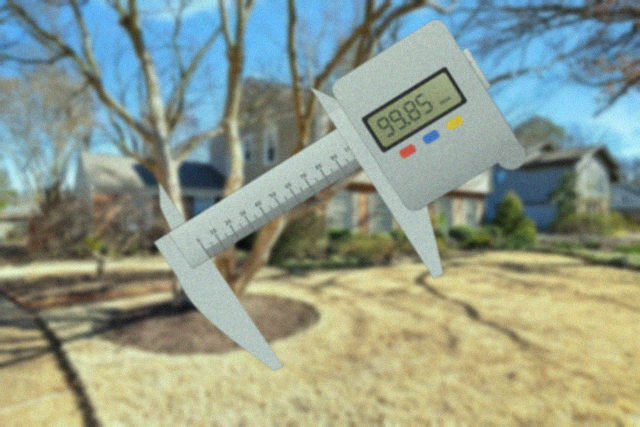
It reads value=99.85 unit=mm
